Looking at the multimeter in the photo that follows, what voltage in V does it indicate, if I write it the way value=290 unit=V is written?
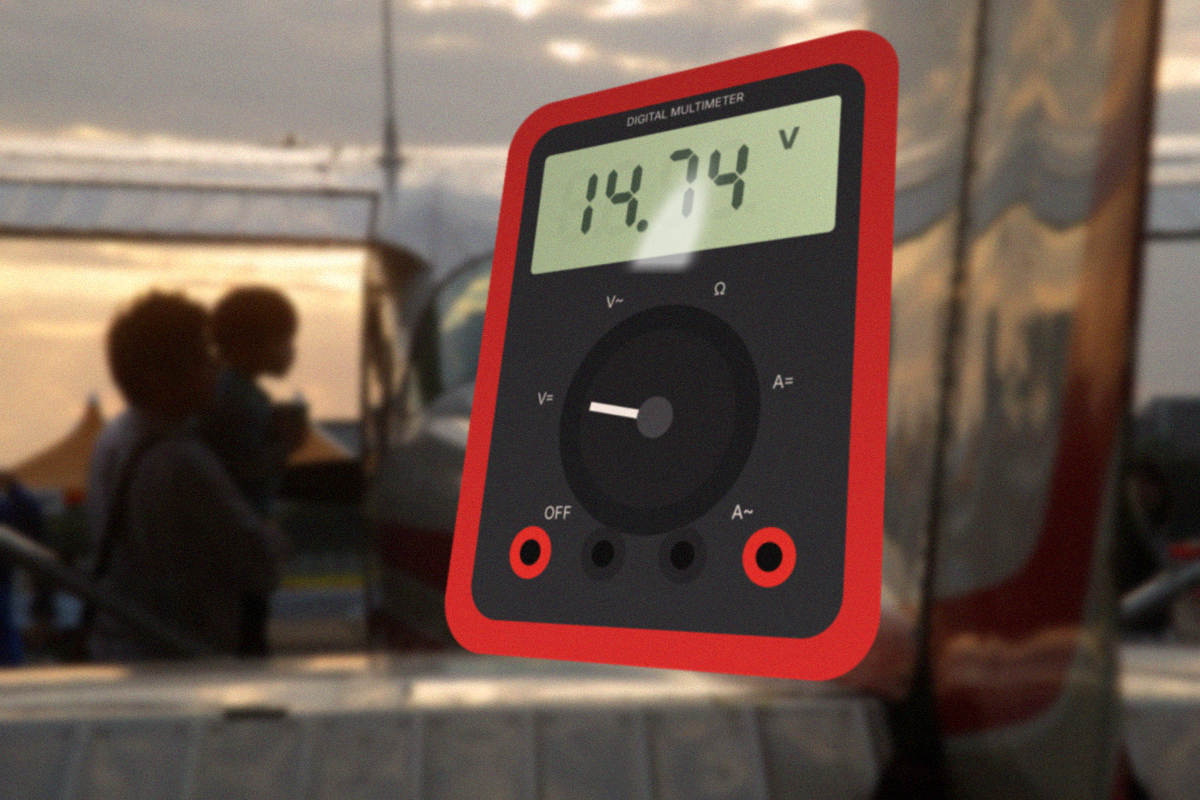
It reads value=14.74 unit=V
